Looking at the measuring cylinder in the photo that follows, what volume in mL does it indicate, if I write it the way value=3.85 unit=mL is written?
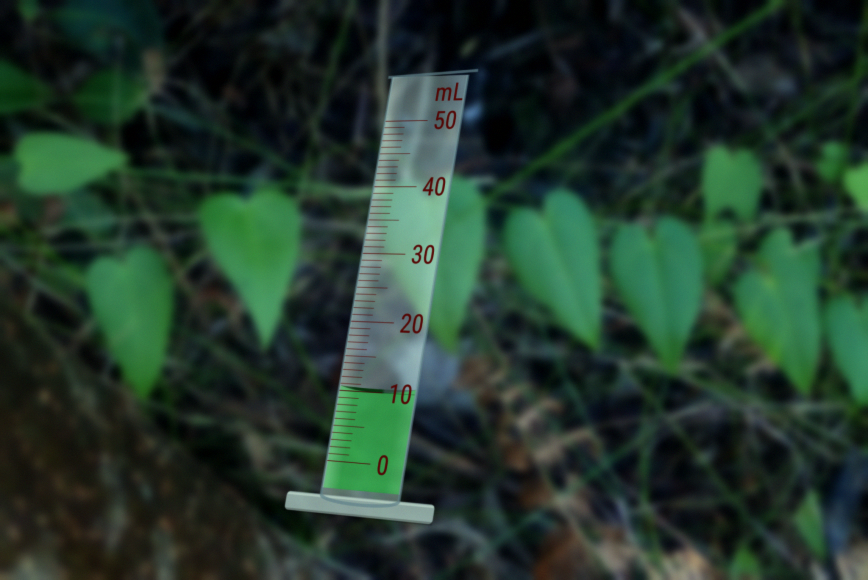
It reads value=10 unit=mL
